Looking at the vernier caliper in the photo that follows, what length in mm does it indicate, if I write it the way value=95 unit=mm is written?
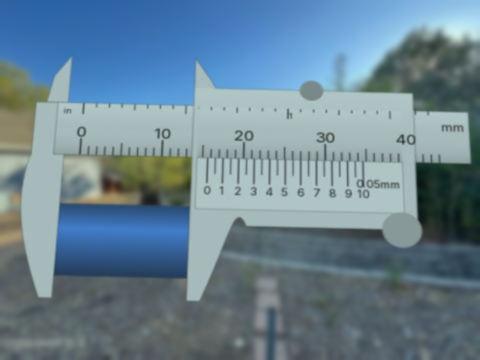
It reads value=15.6 unit=mm
